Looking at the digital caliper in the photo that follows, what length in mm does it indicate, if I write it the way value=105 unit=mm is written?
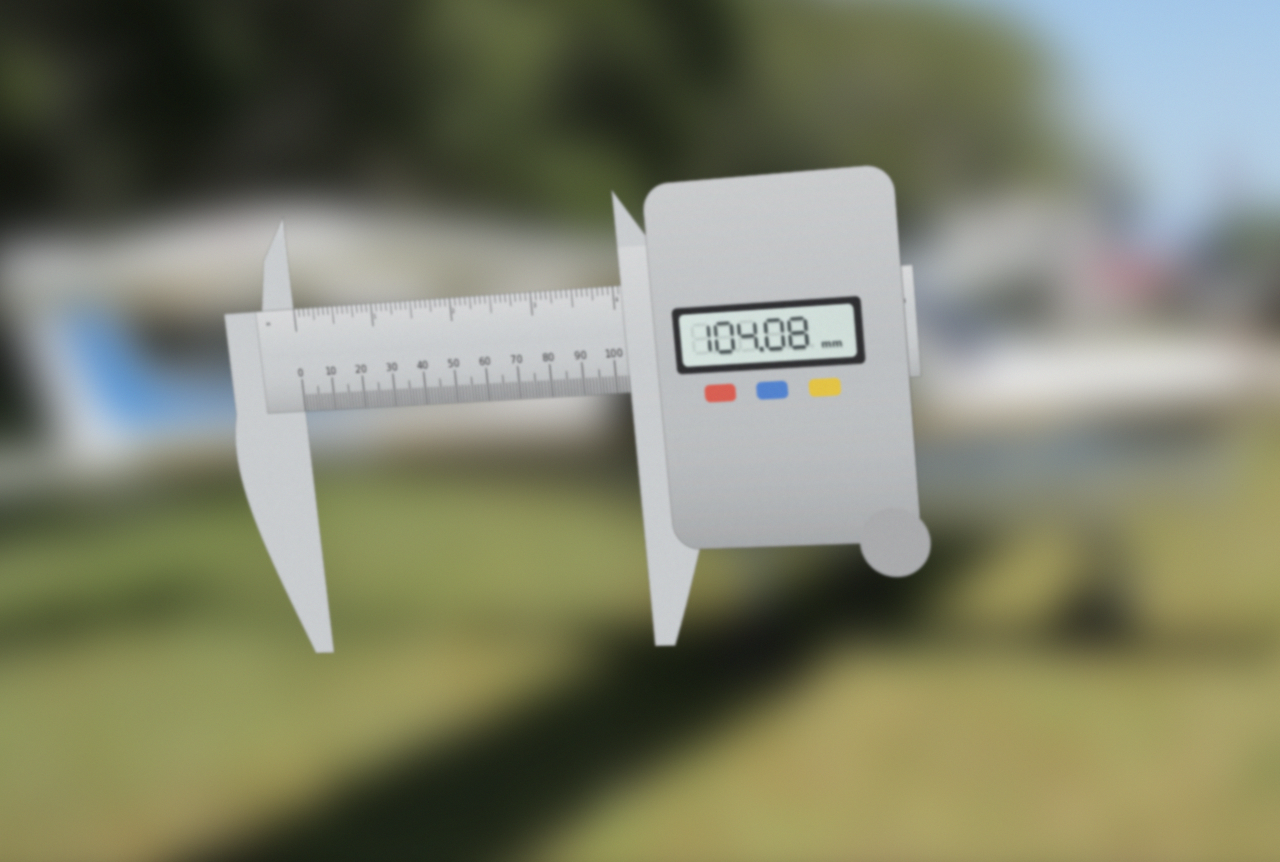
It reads value=104.08 unit=mm
